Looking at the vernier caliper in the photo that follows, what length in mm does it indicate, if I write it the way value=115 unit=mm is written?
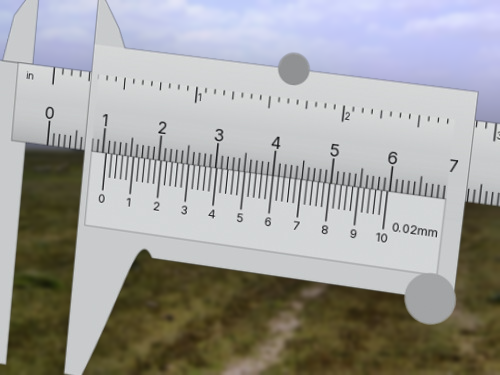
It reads value=10.6 unit=mm
